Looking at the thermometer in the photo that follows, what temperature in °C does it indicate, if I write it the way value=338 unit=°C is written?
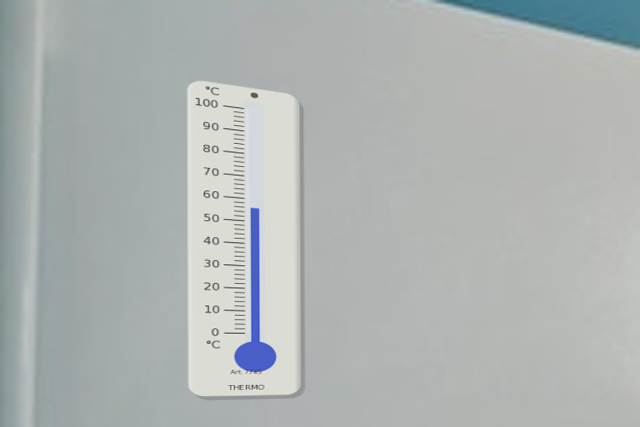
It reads value=56 unit=°C
